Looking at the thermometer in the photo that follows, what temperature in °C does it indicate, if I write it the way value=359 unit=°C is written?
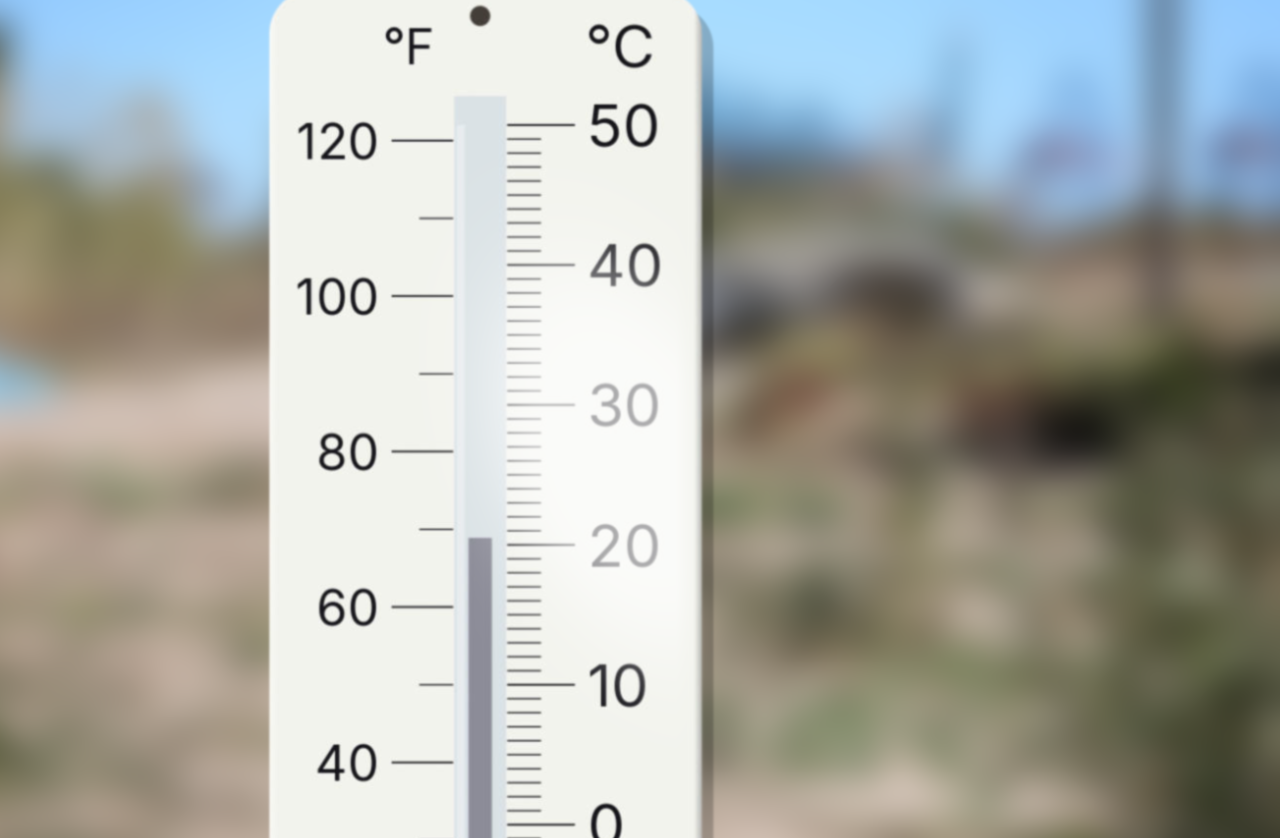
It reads value=20.5 unit=°C
